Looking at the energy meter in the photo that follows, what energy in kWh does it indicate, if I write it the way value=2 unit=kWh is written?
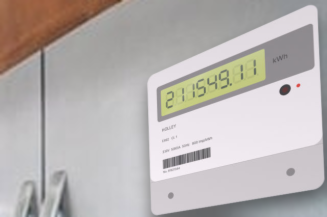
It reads value=211549.11 unit=kWh
